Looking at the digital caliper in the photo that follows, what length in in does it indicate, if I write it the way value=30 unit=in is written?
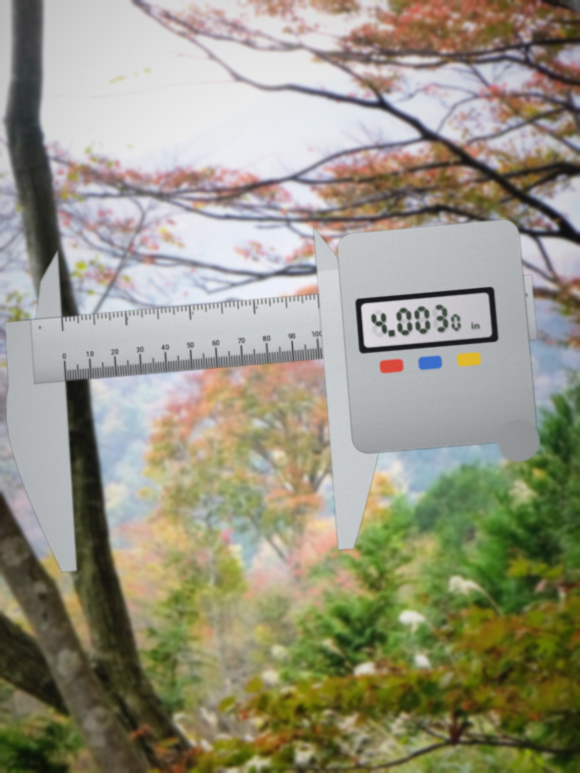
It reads value=4.0030 unit=in
